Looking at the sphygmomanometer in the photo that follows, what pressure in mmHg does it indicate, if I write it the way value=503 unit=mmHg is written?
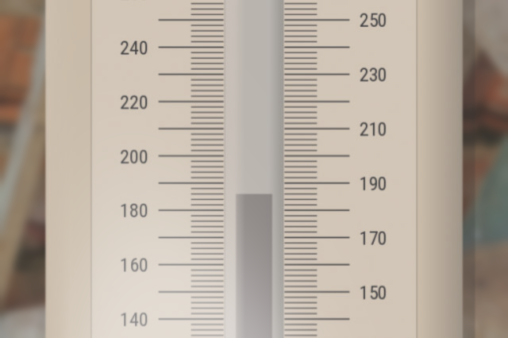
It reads value=186 unit=mmHg
